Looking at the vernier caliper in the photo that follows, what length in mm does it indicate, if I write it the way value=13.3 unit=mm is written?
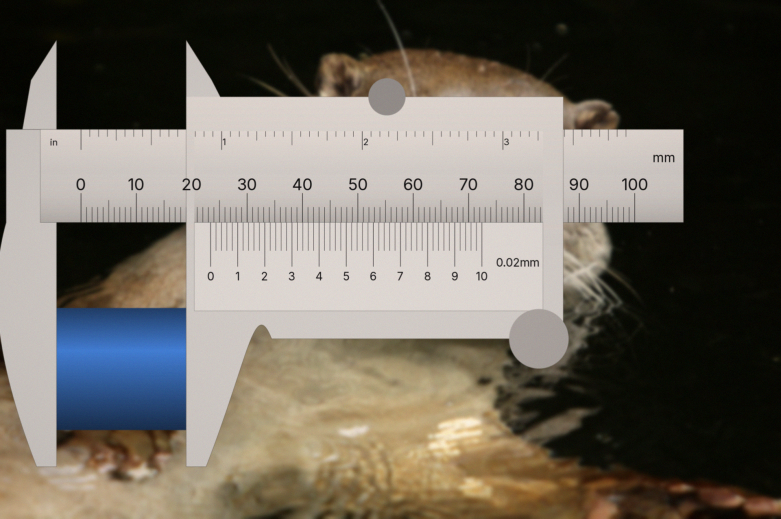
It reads value=23.4 unit=mm
